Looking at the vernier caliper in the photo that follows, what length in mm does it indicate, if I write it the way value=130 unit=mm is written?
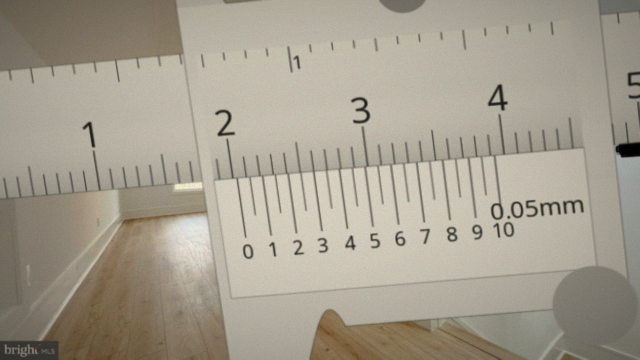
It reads value=20.3 unit=mm
